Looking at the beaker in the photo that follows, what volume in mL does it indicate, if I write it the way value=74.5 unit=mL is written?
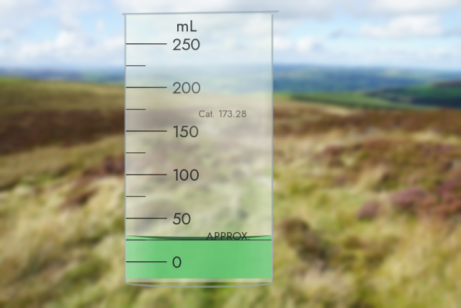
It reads value=25 unit=mL
